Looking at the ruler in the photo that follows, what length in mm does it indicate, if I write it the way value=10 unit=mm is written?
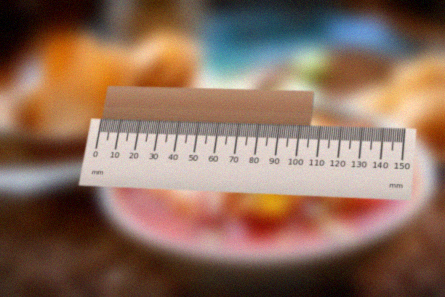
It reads value=105 unit=mm
